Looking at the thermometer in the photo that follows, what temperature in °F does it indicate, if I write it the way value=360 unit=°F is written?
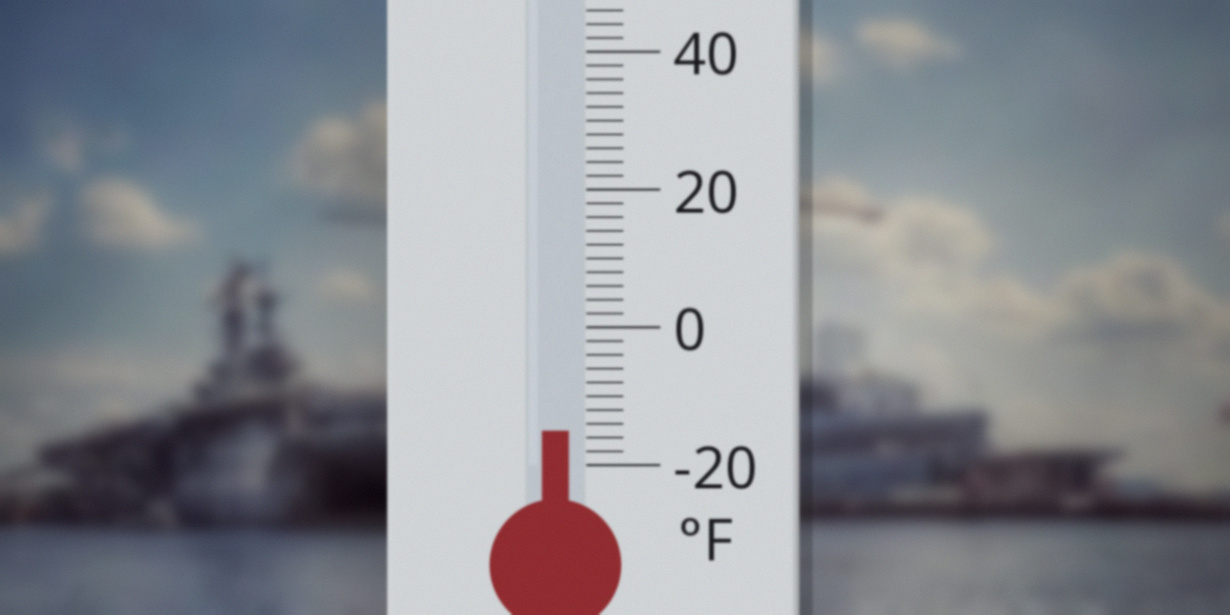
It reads value=-15 unit=°F
